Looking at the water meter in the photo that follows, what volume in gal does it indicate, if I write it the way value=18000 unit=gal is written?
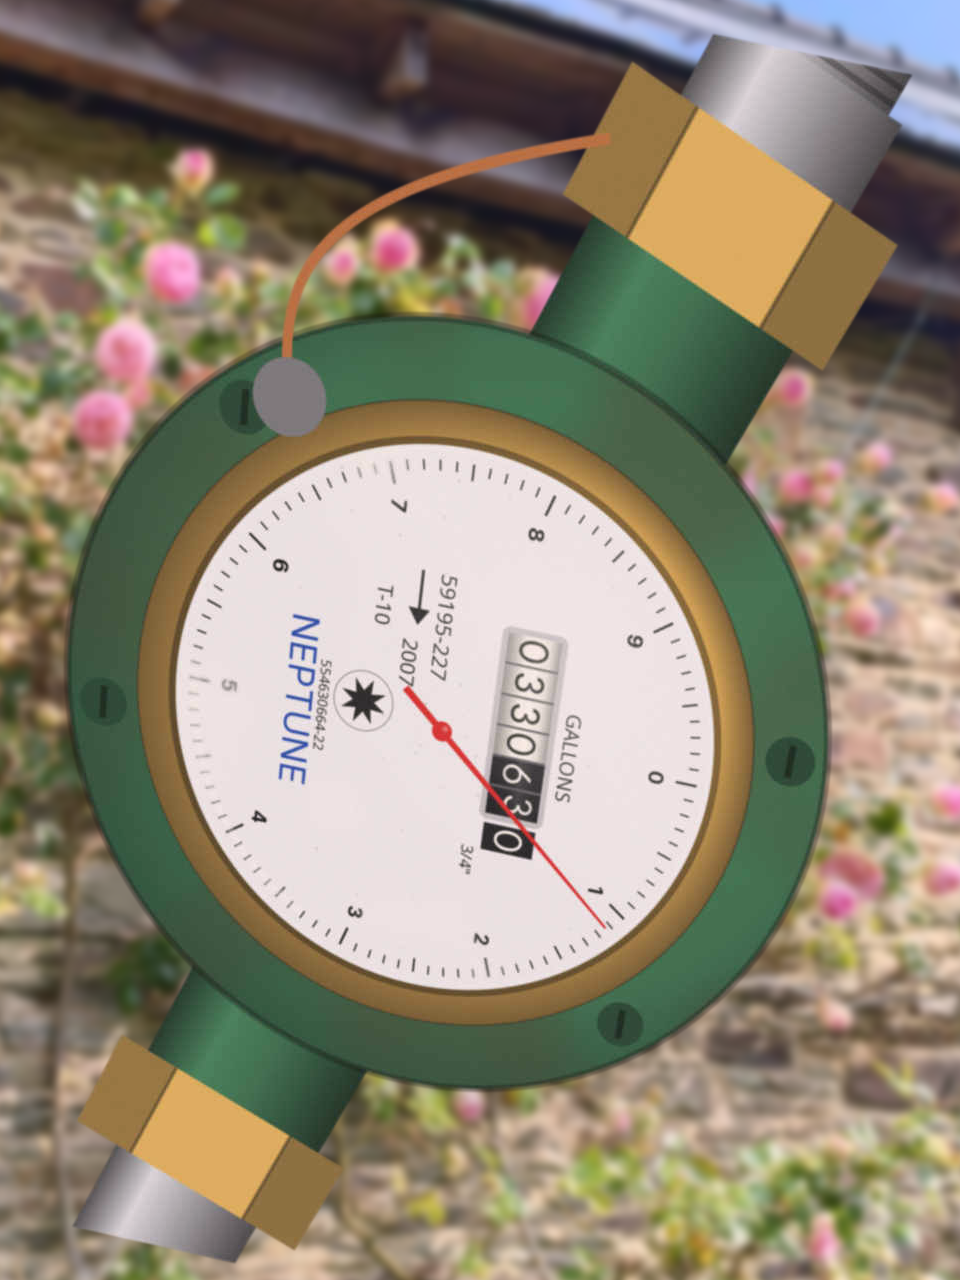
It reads value=330631.1 unit=gal
